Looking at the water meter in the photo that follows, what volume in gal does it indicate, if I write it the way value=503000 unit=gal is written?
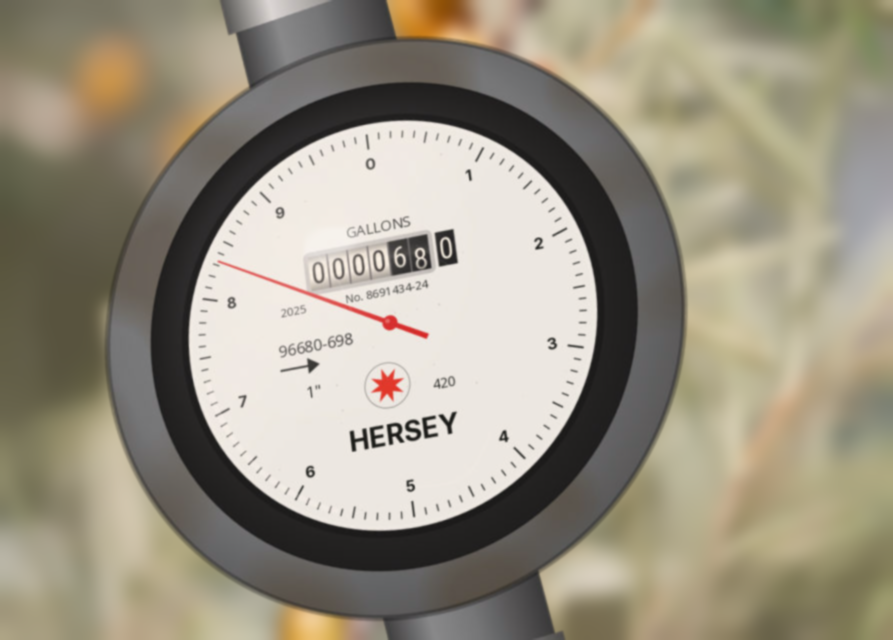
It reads value=678.3 unit=gal
